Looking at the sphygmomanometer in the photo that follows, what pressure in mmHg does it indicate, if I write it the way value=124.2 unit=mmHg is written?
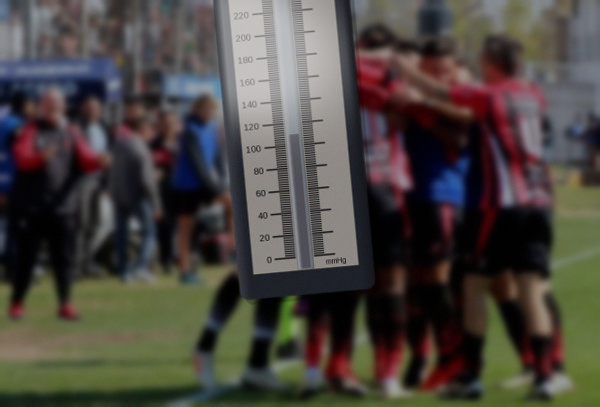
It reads value=110 unit=mmHg
